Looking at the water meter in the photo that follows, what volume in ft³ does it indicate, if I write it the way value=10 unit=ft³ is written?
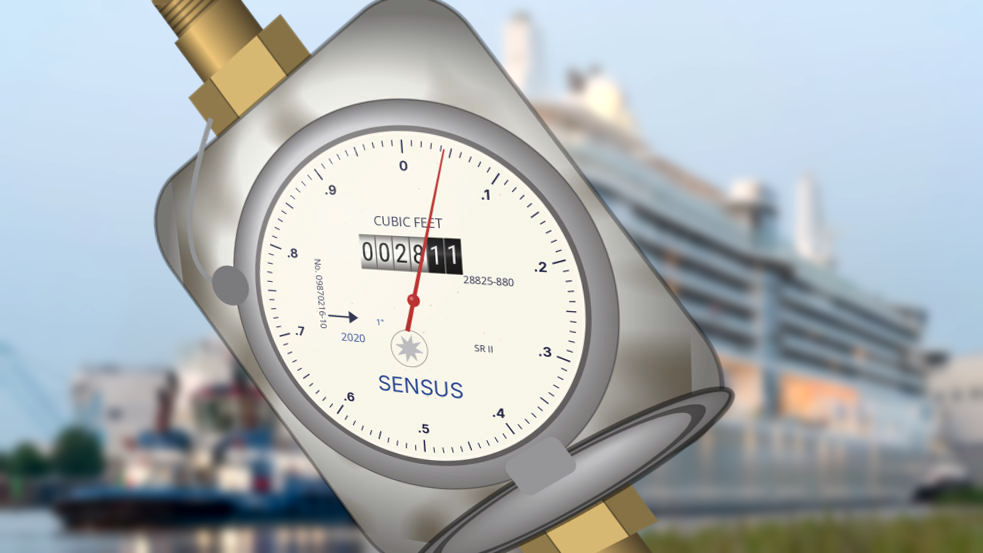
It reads value=2811.04 unit=ft³
